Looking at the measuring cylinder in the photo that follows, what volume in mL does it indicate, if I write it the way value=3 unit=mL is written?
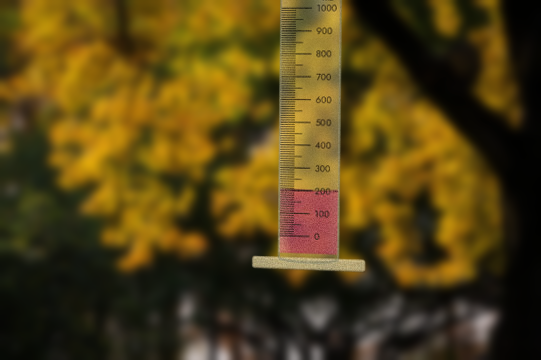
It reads value=200 unit=mL
